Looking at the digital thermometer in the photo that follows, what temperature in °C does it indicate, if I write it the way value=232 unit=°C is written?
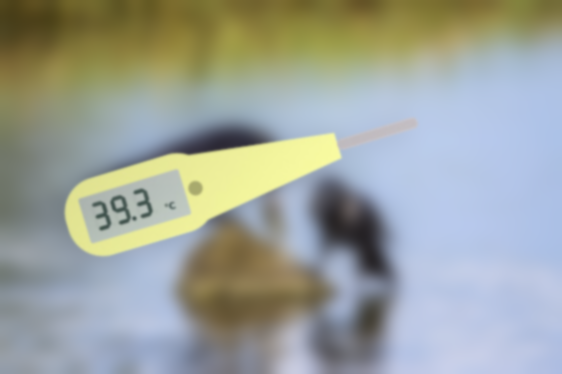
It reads value=39.3 unit=°C
